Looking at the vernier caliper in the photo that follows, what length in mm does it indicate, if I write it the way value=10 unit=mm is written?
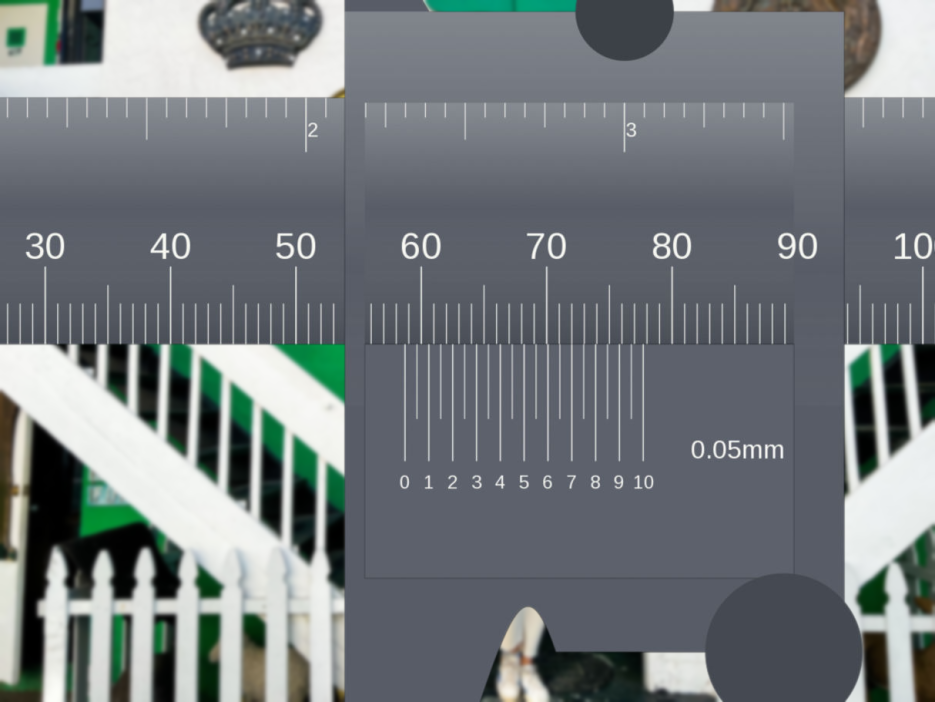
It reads value=58.7 unit=mm
